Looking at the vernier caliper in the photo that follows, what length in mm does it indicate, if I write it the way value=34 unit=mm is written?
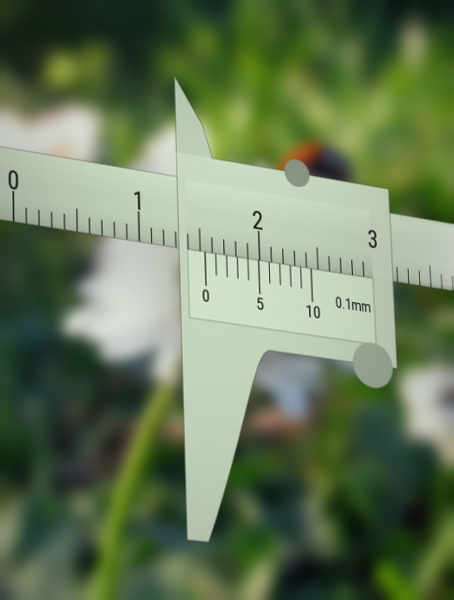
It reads value=15.4 unit=mm
